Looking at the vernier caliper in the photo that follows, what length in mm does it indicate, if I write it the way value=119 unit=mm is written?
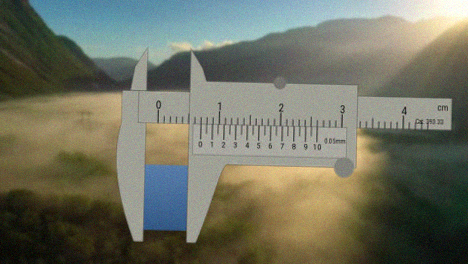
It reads value=7.0 unit=mm
